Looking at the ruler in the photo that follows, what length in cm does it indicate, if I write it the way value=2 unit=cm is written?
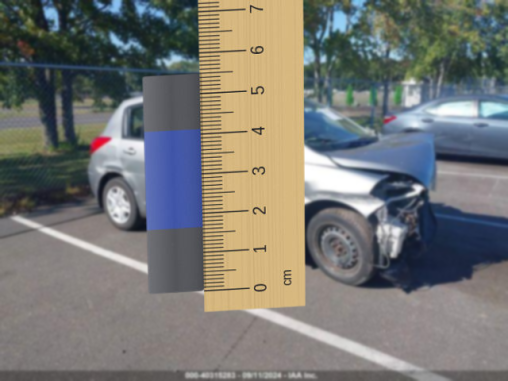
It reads value=5.5 unit=cm
